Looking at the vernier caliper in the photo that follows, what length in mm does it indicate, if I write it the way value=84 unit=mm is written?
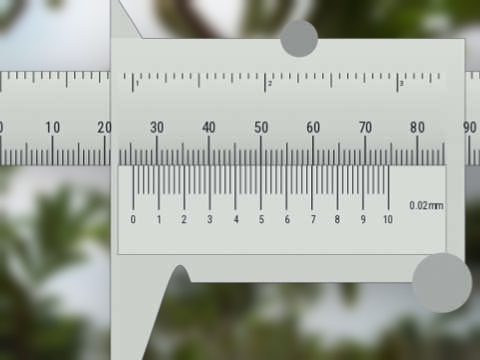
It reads value=25.5 unit=mm
